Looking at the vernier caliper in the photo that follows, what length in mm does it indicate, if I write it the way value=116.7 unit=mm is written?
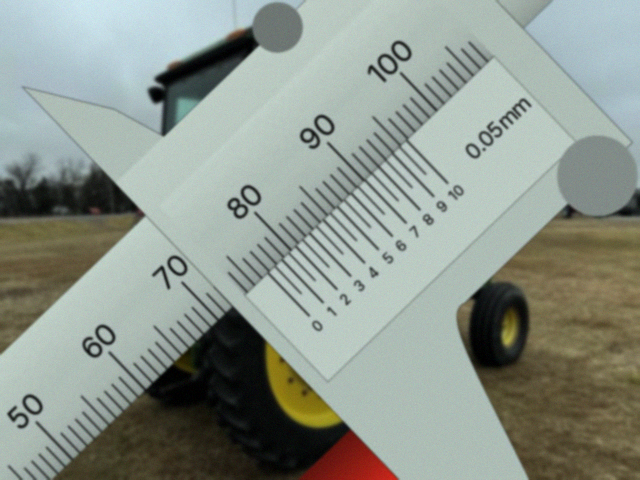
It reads value=76.8 unit=mm
